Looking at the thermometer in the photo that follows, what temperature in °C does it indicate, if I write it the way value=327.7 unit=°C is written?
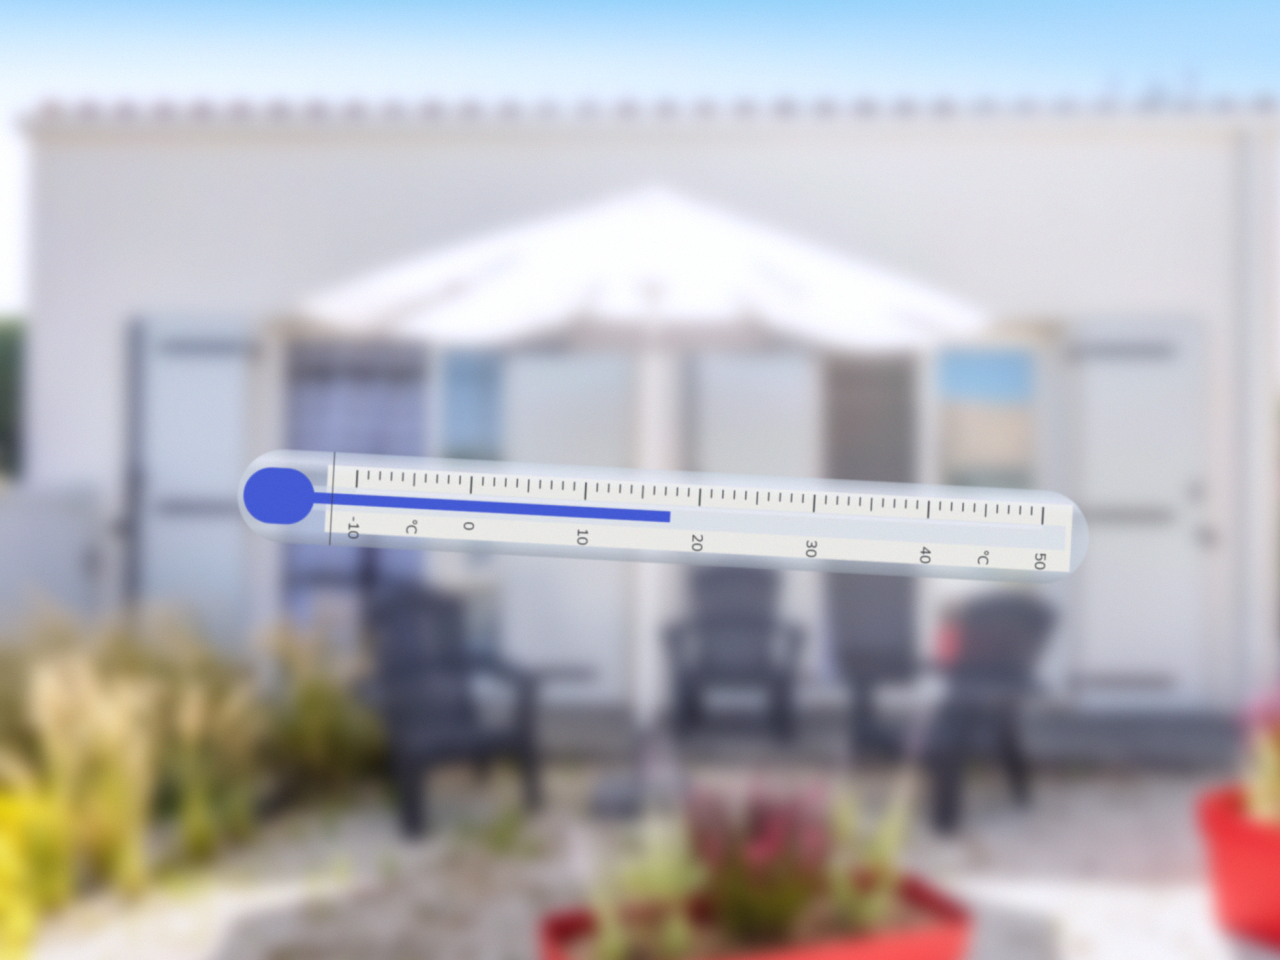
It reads value=17.5 unit=°C
